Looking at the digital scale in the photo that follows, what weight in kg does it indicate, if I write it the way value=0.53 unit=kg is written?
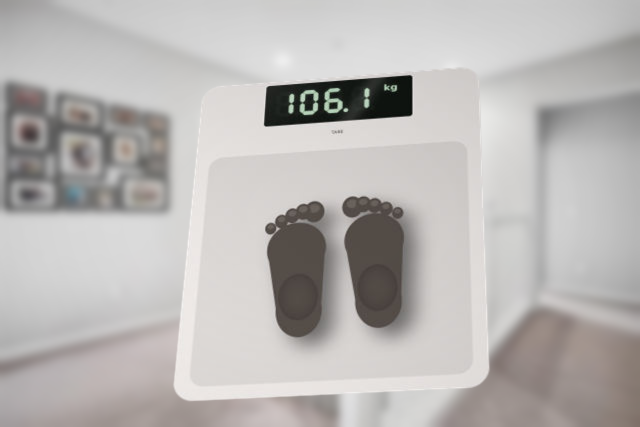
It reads value=106.1 unit=kg
